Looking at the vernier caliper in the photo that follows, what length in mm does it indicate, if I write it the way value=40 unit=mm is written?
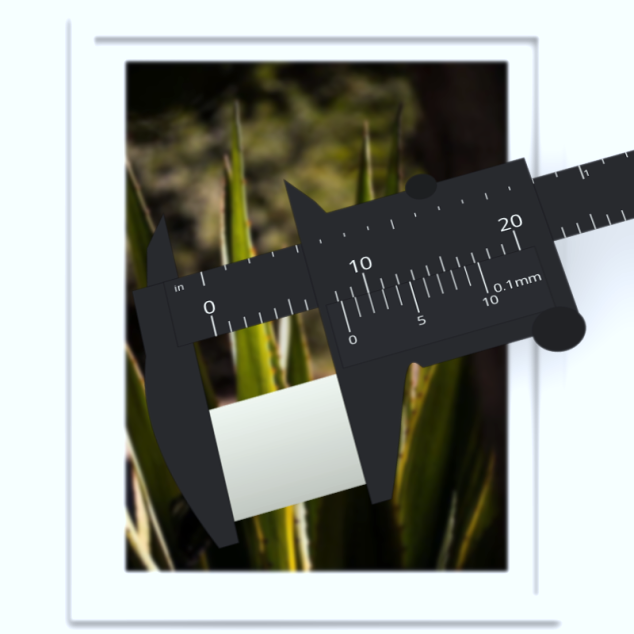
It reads value=8.2 unit=mm
